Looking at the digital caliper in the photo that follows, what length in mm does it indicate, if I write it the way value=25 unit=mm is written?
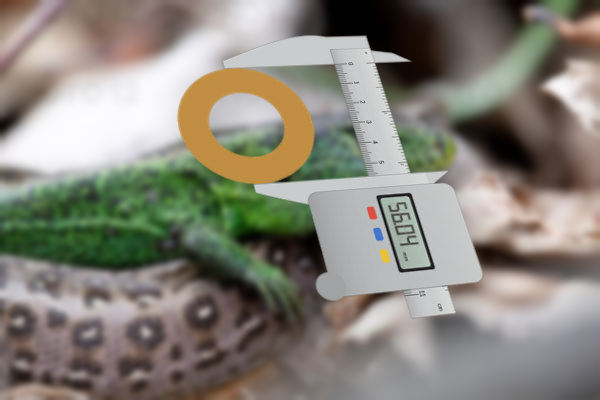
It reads value=56.04 unit=mm
